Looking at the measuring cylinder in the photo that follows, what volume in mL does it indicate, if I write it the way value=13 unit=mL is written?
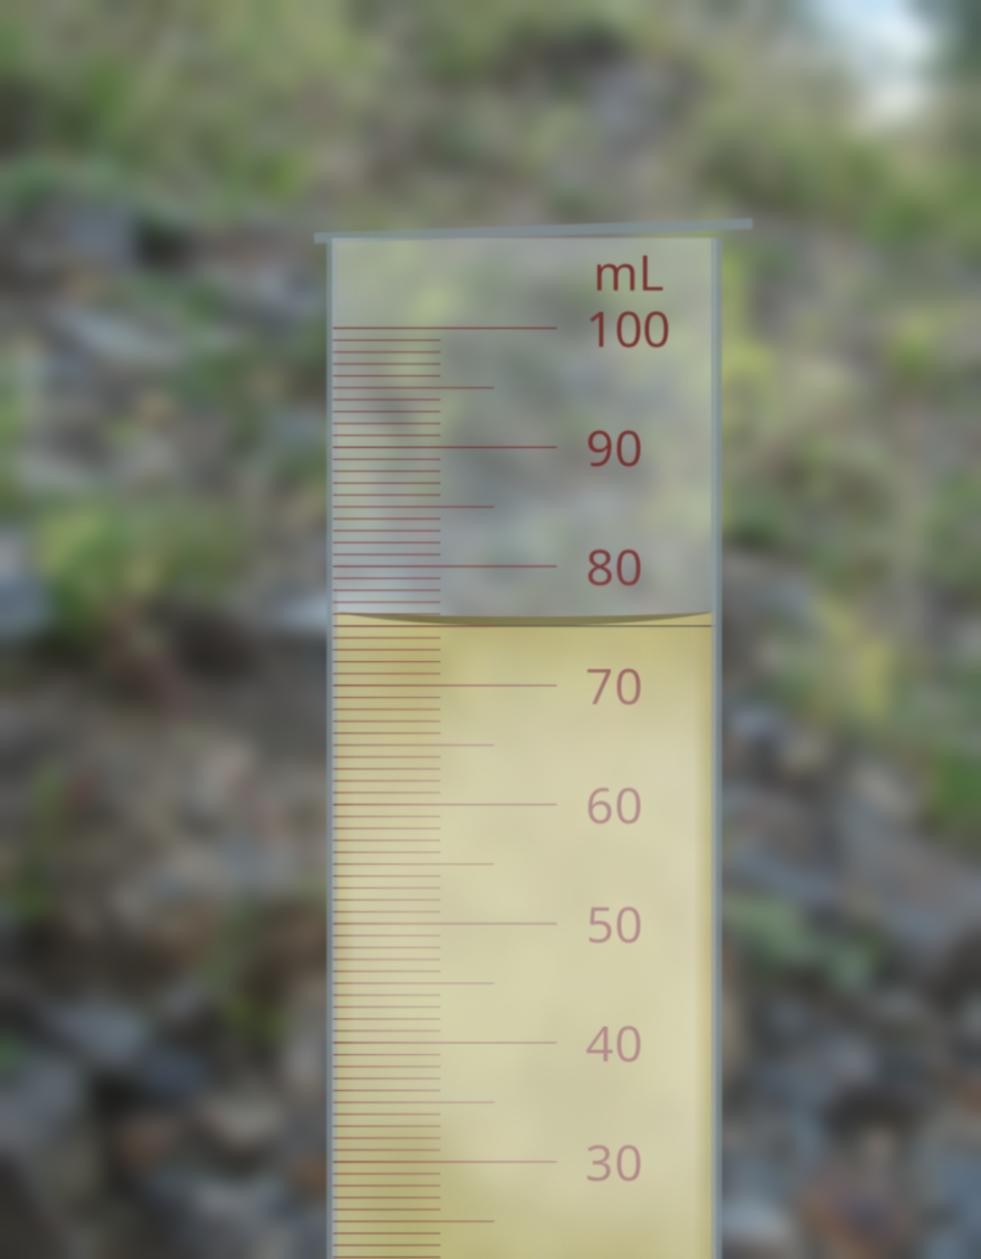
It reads value=75 unit=mL
